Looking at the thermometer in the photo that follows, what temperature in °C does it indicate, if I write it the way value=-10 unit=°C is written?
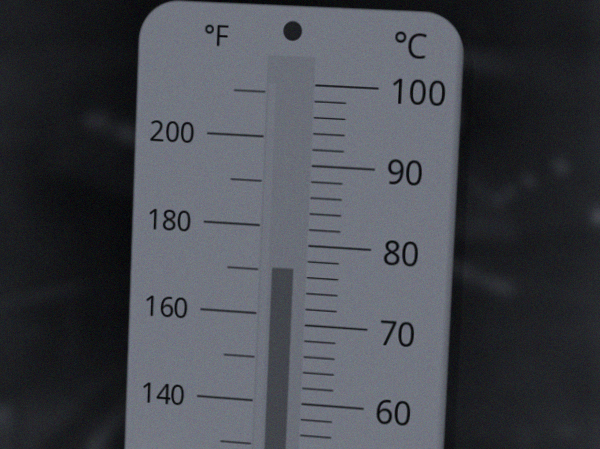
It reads value=77 unit=°C
